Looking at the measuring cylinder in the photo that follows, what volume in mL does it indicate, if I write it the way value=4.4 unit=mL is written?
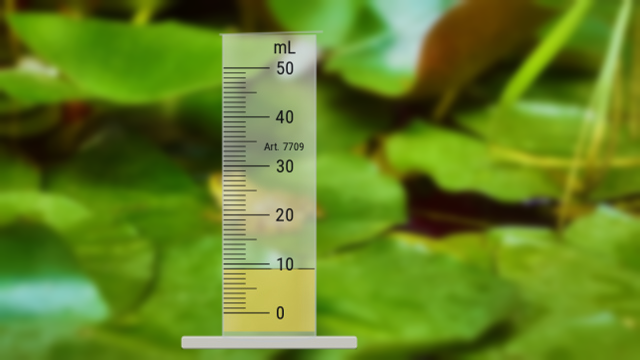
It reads value=9 unit=mL
